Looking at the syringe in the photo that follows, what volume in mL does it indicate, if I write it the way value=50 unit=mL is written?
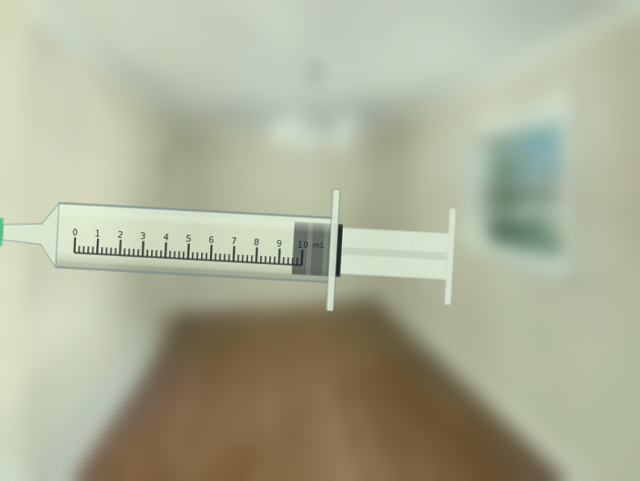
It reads value=9.6 unit=mL
